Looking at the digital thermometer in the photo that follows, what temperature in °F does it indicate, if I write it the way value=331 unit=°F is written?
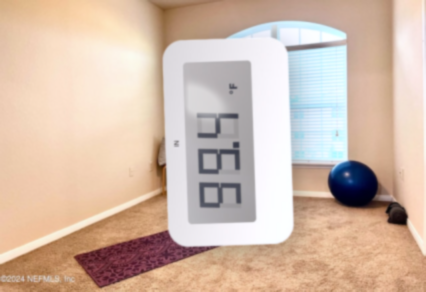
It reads value=99.4 unit=°F
